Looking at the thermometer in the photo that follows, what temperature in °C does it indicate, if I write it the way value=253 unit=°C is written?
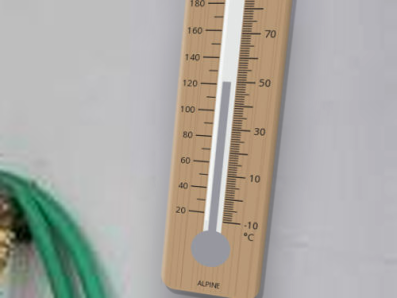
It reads value=50 unit=°C
